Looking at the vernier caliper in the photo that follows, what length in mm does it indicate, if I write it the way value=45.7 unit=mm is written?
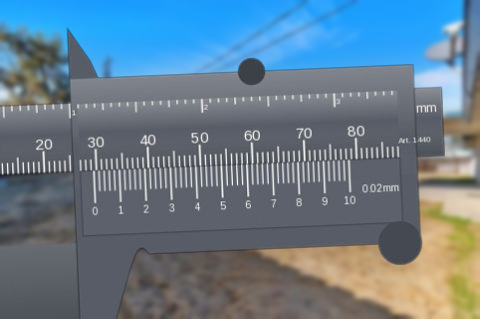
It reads value=29.5 unit=mm
